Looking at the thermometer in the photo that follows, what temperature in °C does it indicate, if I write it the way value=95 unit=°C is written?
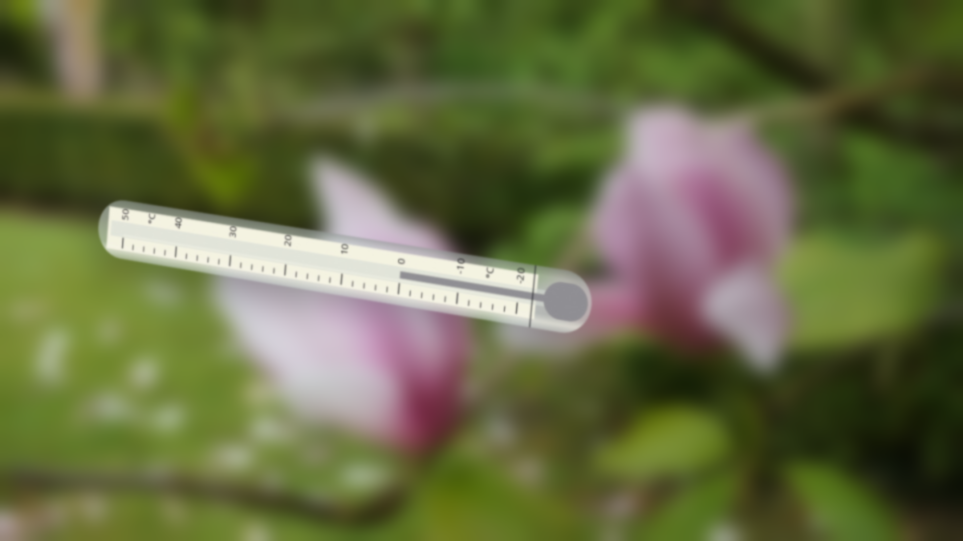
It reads value=0 unit=°C
